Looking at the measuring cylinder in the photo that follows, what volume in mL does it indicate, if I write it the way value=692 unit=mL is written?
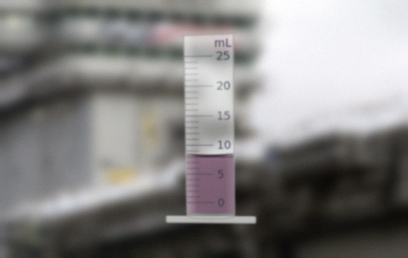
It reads value=8 unit=mL
